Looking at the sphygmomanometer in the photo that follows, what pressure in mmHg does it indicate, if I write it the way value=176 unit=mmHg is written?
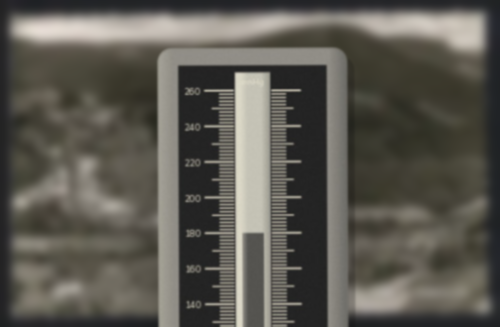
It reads value=180 unit=mmHg
